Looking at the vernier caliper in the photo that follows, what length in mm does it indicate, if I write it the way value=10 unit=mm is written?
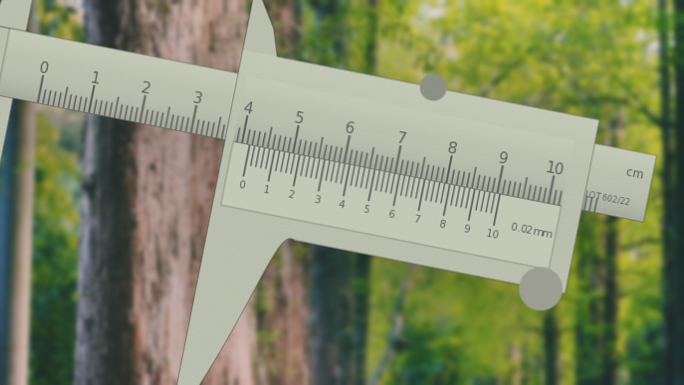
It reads value=41.5 unit=mm
